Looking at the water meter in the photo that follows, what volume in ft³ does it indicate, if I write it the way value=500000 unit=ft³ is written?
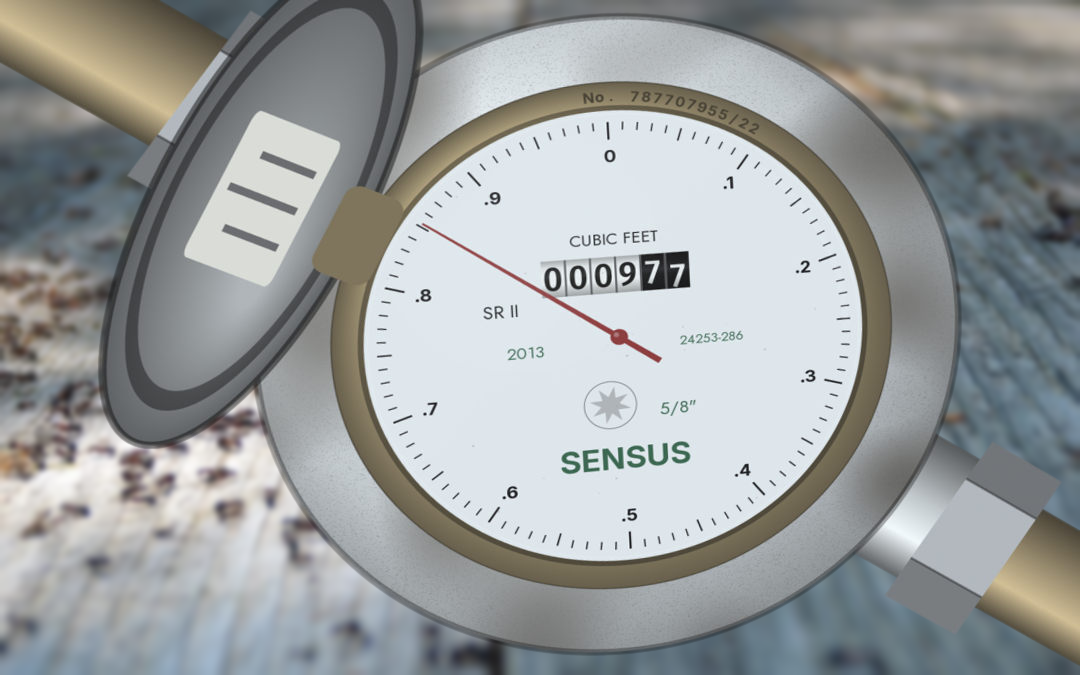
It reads value=976.85 unit=ft³
